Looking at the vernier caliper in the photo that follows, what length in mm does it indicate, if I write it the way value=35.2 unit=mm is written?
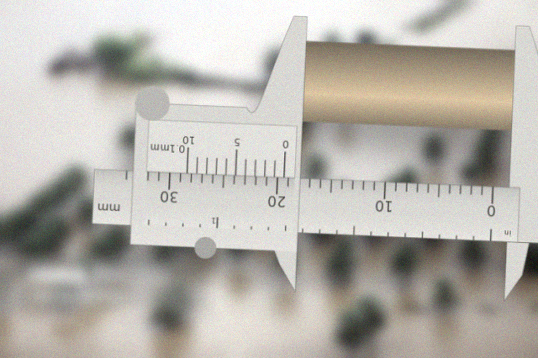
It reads value=19.4 unit=mm
